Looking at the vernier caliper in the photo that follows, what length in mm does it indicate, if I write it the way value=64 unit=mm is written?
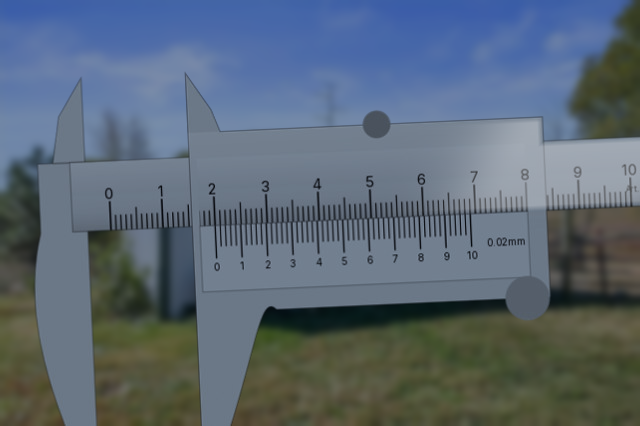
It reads value=20.0 unit=mm
